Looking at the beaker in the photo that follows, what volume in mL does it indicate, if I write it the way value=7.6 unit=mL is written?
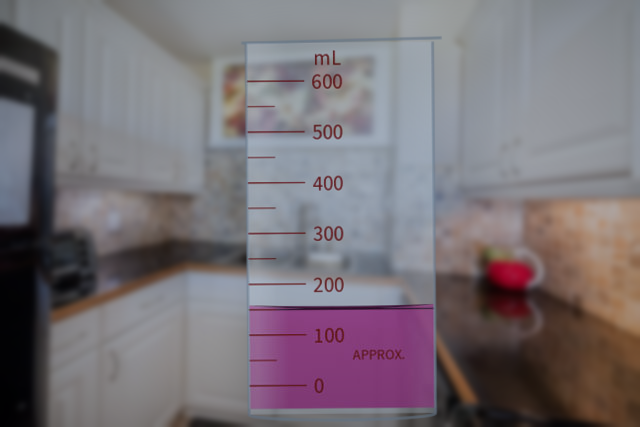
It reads value=150 unit=mL
